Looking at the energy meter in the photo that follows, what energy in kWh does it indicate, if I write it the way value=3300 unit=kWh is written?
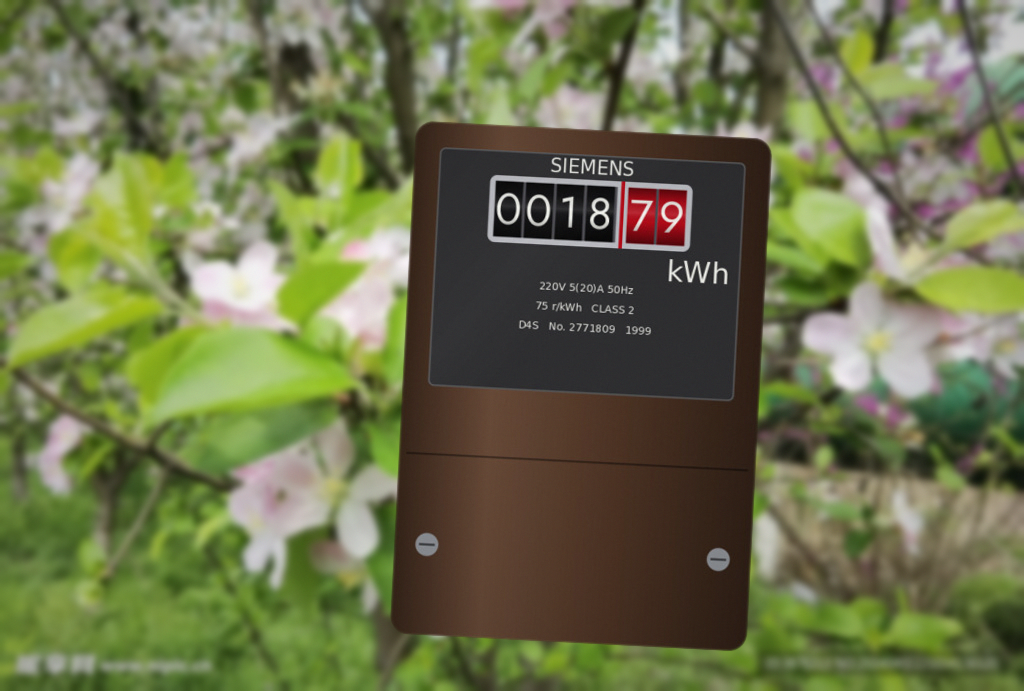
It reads value=18.79 unit=kWh
